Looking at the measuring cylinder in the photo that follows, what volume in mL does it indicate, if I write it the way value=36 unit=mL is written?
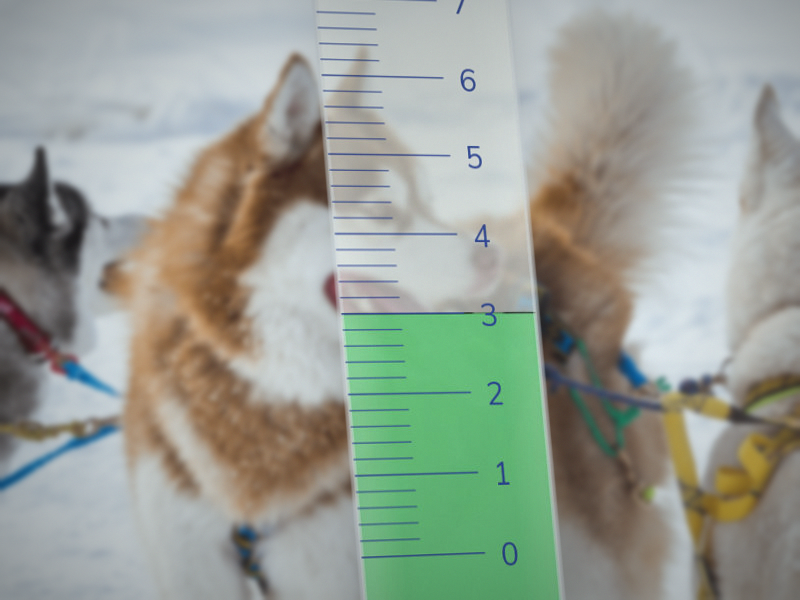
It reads value=3 unit=mL
